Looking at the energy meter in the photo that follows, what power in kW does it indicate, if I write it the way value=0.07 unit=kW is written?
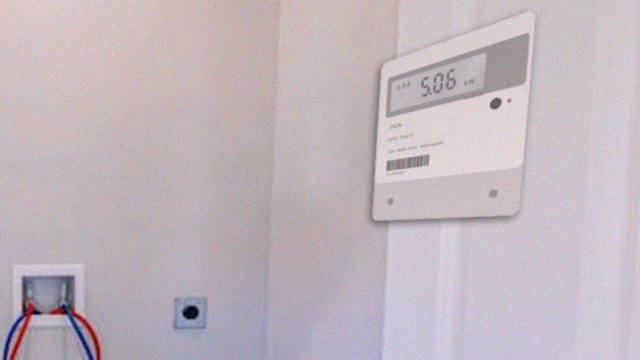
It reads value=5.06 unit=kW
